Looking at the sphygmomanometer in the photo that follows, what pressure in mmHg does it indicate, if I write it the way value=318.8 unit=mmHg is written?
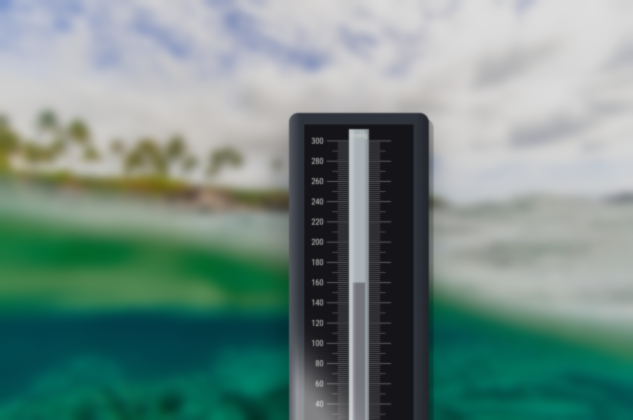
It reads value=160 unit=mmHg
